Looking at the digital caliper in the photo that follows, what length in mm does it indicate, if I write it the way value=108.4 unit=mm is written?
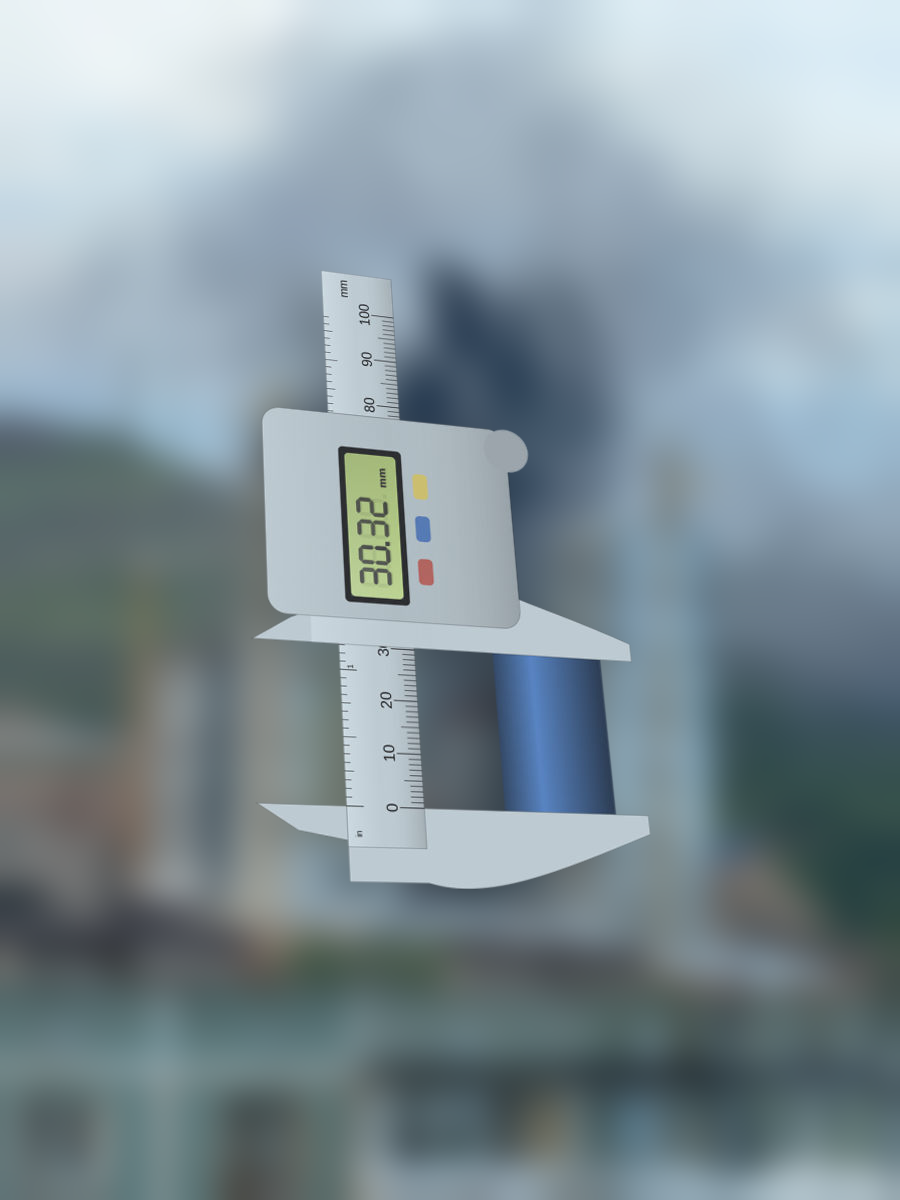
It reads value=30.32 unit=mm
